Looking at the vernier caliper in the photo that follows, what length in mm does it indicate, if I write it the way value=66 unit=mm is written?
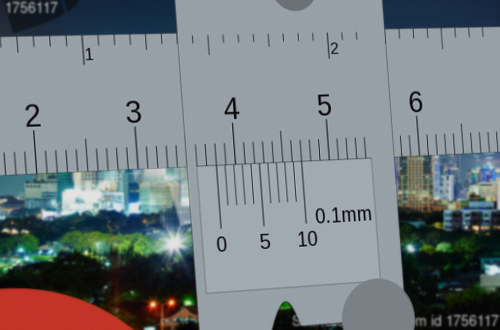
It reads value=38.0 unit=mm
